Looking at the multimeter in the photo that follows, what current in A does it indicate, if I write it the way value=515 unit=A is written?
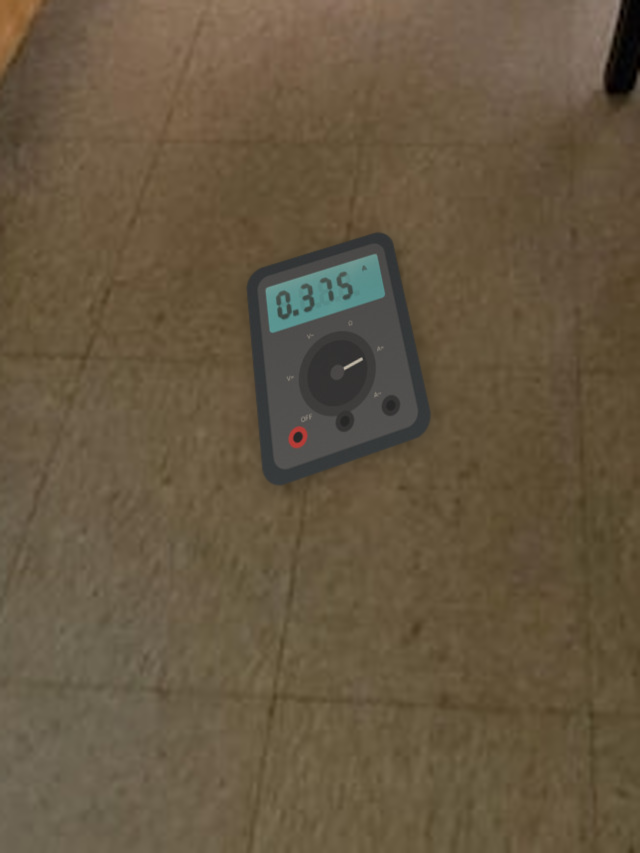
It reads value=0.375 unit=A
